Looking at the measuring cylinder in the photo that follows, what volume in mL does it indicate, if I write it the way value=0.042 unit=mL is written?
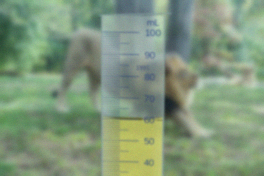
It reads value=60 unit=mL
